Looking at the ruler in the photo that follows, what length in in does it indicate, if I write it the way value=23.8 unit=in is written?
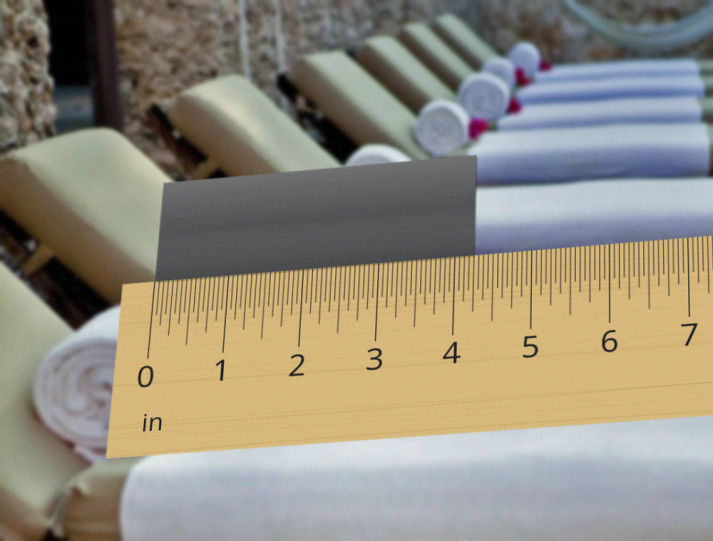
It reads value=4.25 unit=in
